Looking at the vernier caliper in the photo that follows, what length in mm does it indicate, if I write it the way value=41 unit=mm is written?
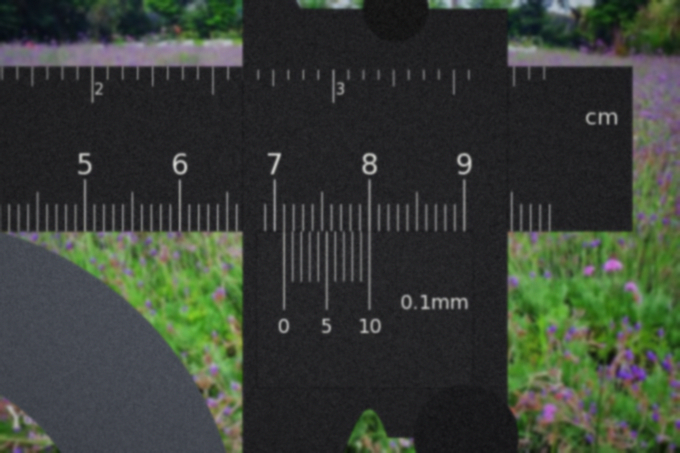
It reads value=71.0 unit=mm
